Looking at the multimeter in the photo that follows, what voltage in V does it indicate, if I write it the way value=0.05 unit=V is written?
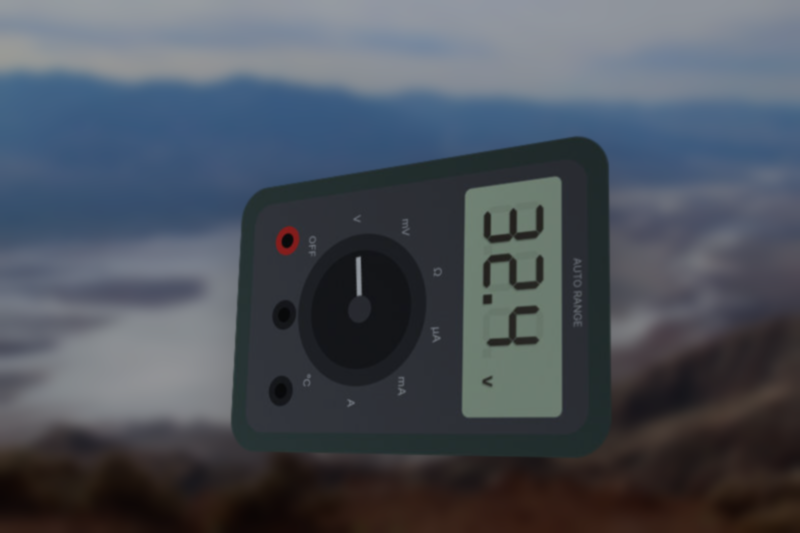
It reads value=32.4 unit=V
